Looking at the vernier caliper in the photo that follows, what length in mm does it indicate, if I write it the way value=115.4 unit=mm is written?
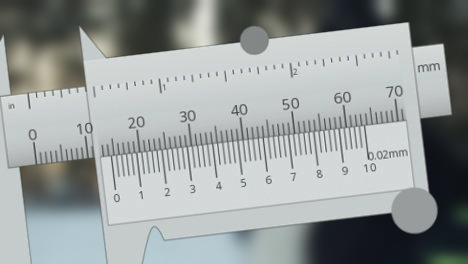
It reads value=14.5 unit=mm
